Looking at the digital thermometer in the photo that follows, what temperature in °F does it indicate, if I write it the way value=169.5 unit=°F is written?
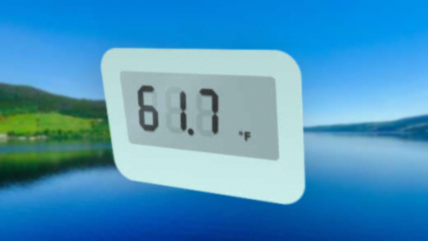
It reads value=61.7 unit=°F
